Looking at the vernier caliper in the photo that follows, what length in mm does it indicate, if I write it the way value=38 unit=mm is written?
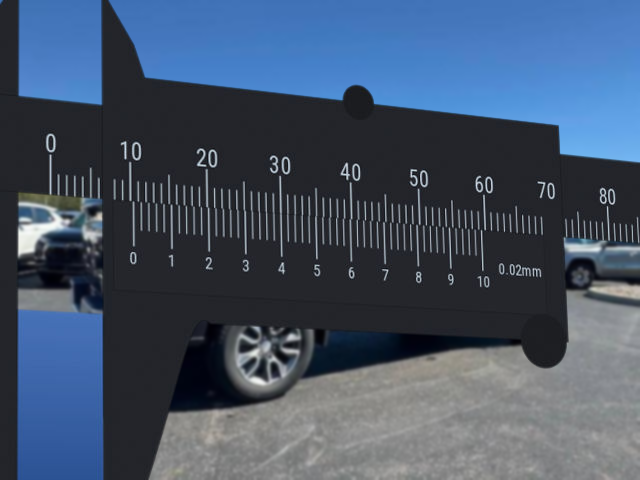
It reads value=10.4 unit=mm
